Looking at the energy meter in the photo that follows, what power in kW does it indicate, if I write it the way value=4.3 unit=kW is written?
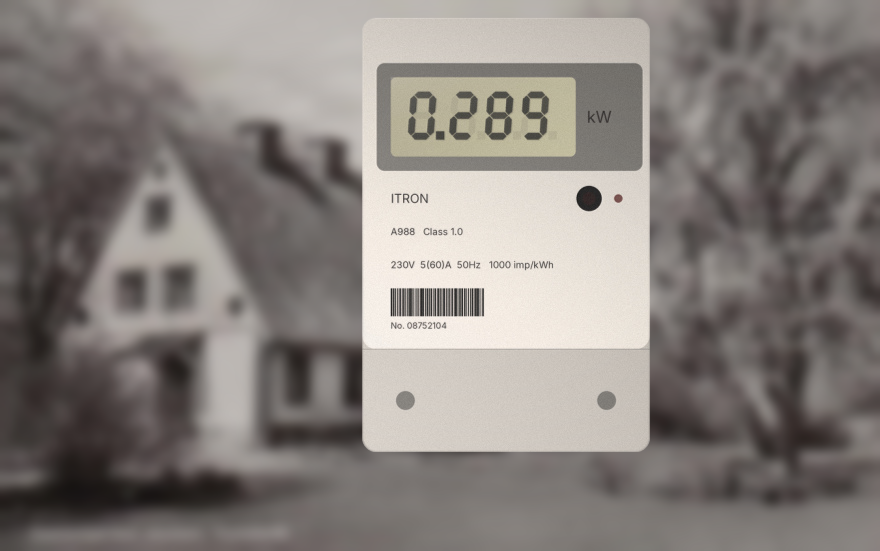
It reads value=0.289 unit=kW
